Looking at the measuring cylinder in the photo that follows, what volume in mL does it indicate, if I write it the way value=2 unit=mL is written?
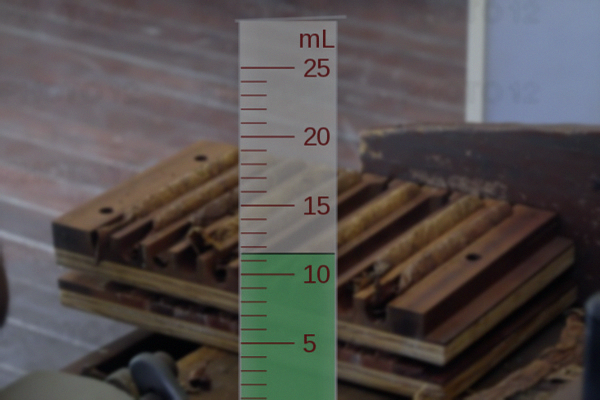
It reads value=11.5 unit=mL
